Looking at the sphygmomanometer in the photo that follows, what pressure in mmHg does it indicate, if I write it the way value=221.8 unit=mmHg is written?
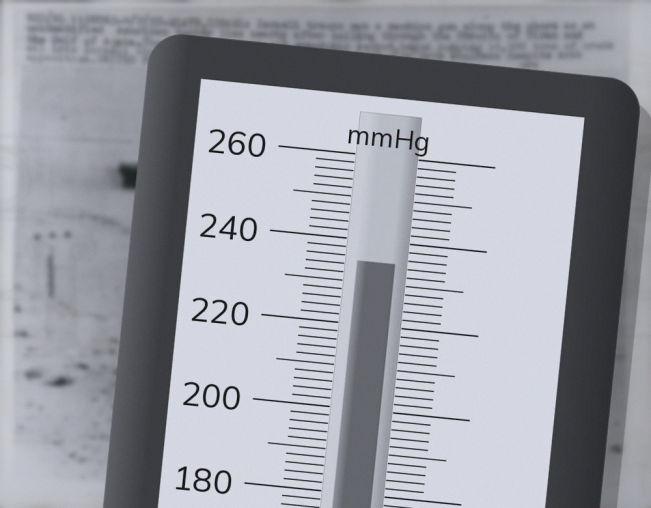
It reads value=235 unit=mmHg
